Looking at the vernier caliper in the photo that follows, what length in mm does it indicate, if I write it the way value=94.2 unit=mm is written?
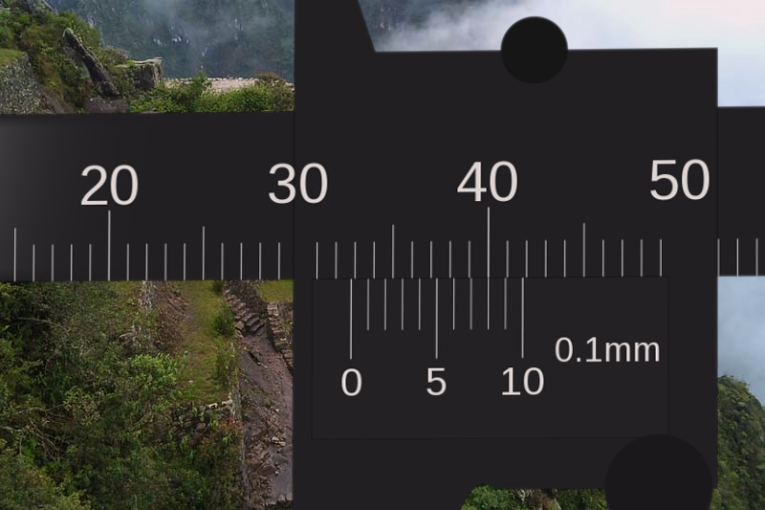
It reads value=32.8 unit=mm
